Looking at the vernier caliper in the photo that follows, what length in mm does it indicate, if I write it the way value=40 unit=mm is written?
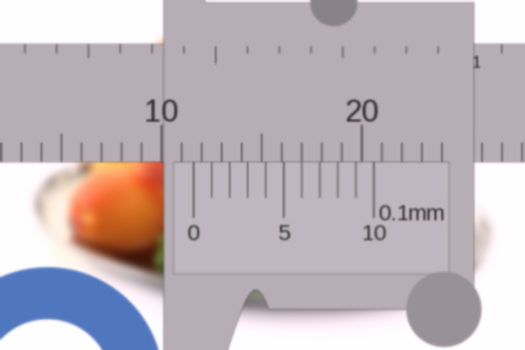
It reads value=11.6 unit=mm
